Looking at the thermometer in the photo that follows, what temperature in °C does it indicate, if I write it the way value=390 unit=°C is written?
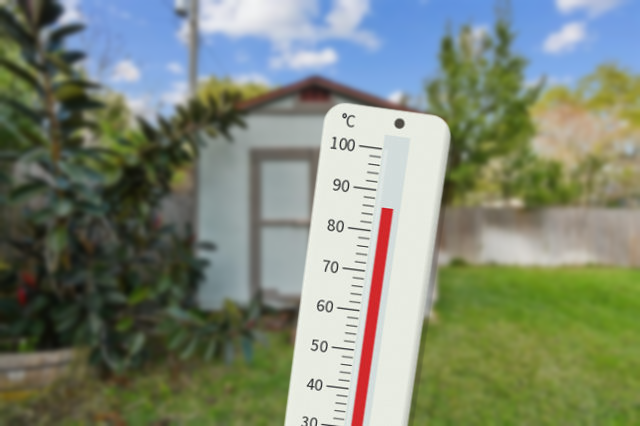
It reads value=86 unit=°C
